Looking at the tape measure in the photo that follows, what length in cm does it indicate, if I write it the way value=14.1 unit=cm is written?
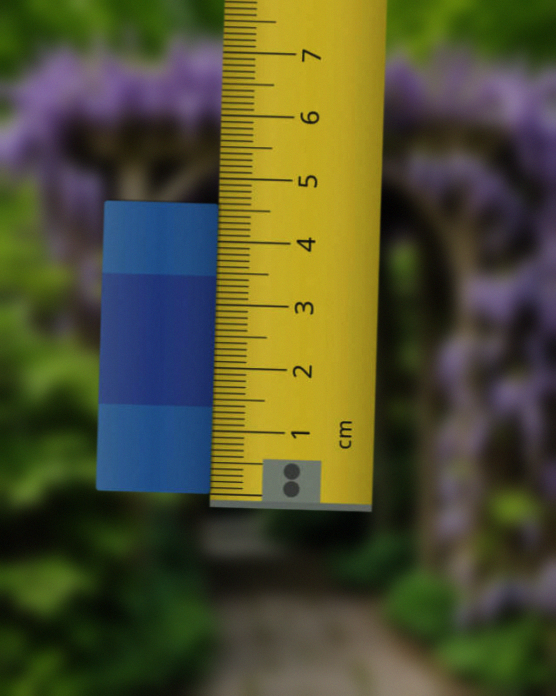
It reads value=4.6 unit=cm
